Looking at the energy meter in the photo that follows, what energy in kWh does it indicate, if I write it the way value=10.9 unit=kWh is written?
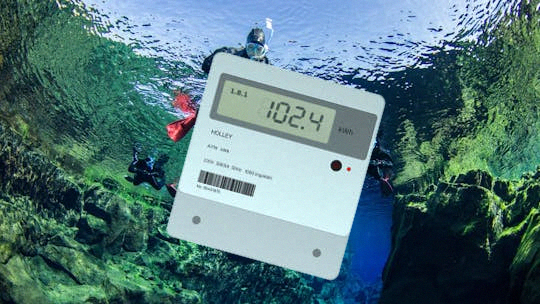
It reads value=102.4 unit=kWh
